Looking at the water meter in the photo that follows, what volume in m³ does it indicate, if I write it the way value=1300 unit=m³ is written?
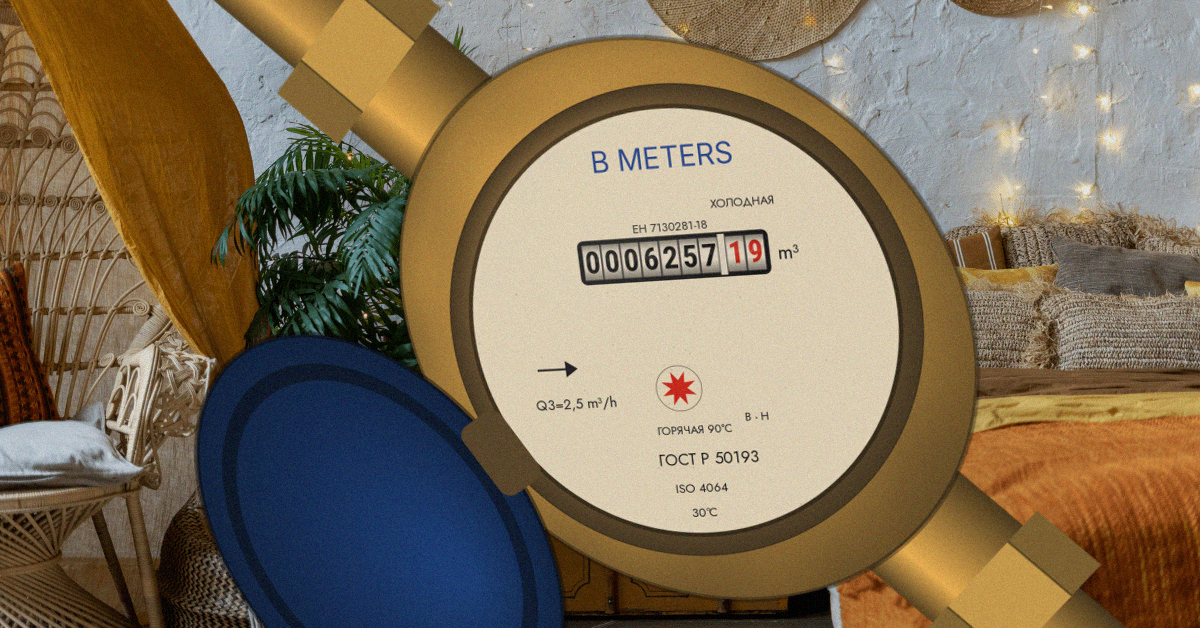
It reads value=6257.19 unit=m³
